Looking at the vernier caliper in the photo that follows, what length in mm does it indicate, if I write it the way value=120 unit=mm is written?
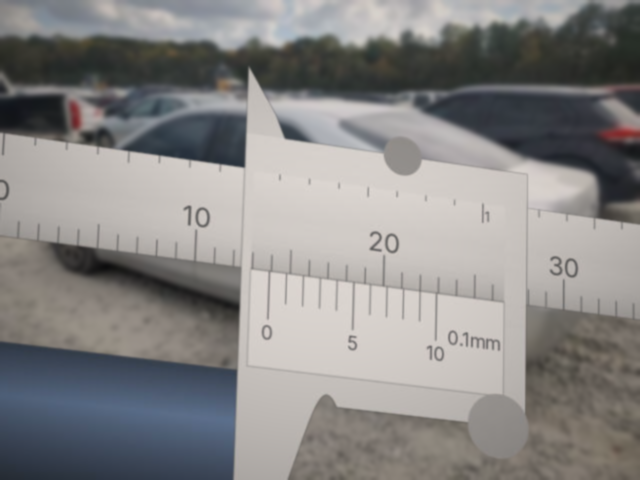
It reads value=13.9 unit=mm
